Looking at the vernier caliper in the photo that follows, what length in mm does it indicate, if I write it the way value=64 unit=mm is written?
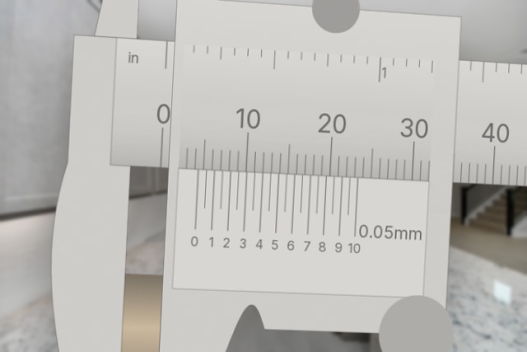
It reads value=4.4 unit=mm
